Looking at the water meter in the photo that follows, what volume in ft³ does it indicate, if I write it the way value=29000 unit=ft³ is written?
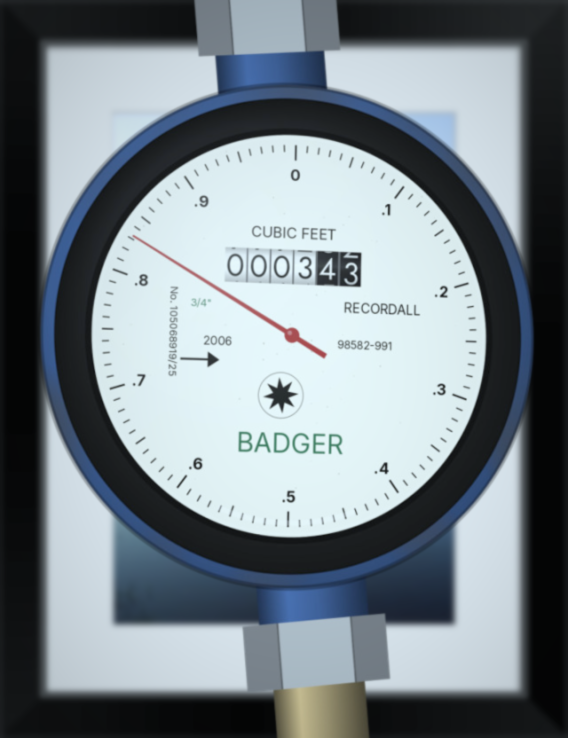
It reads value=342.83 unit=ft³
